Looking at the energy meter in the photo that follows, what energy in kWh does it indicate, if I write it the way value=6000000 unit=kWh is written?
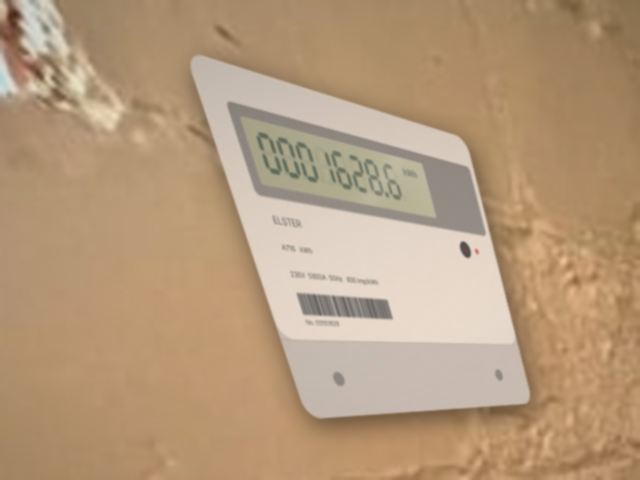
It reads value=1628.6 unit=kWh
